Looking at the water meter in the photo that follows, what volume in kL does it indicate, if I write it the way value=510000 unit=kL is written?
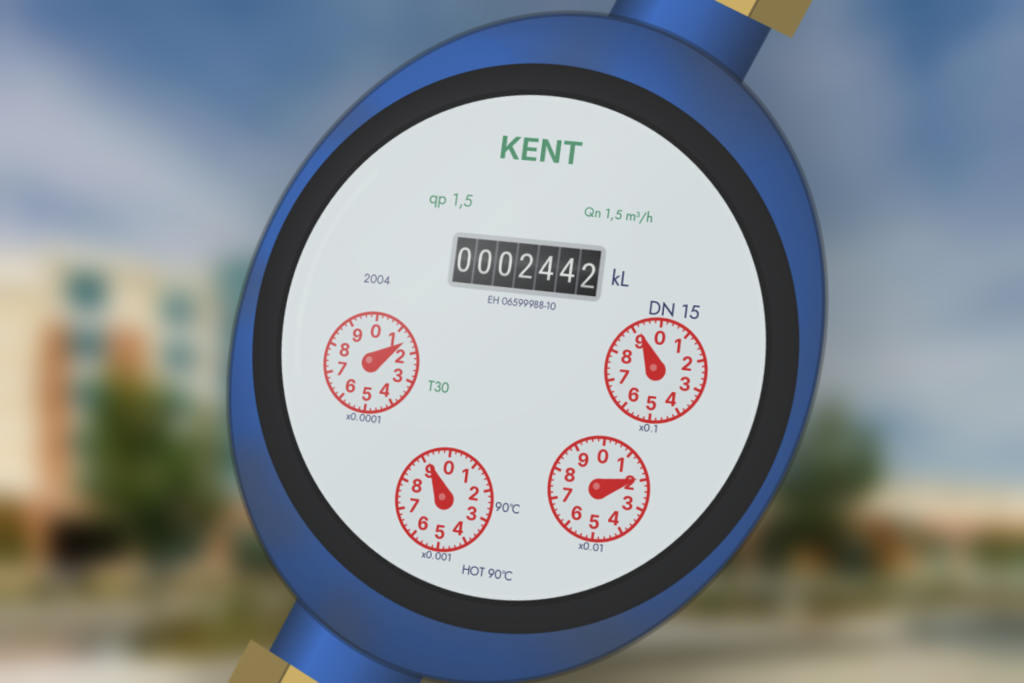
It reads value=2441.9191 unit=kL
